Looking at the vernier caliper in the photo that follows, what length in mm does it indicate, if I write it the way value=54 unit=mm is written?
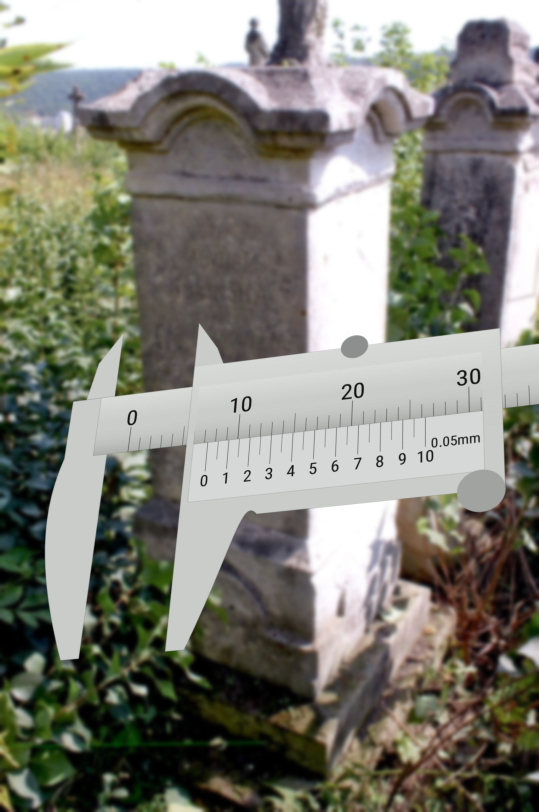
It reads value=7.3 unit=mm
